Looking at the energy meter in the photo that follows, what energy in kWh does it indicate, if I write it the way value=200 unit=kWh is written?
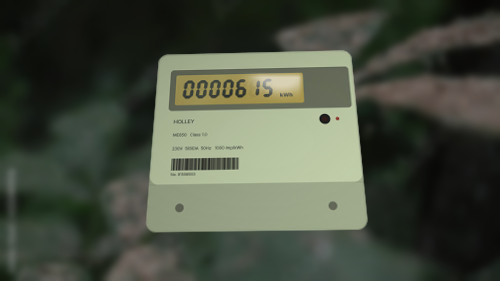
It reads value=615 unit=kWh
